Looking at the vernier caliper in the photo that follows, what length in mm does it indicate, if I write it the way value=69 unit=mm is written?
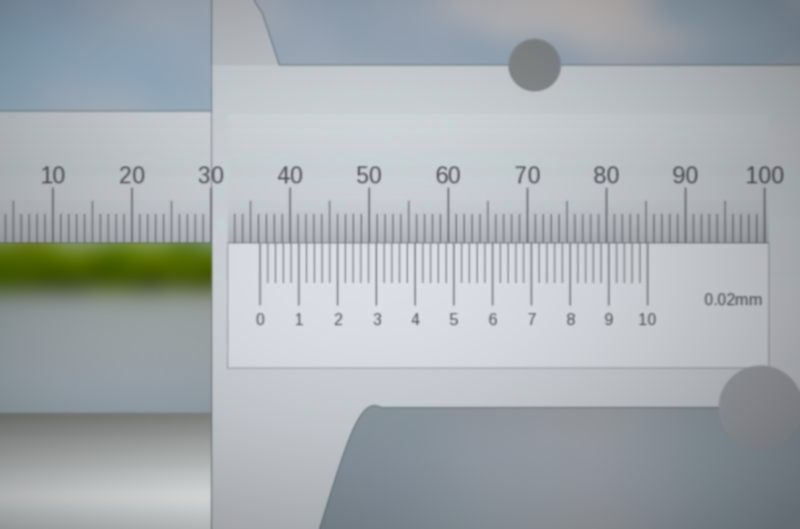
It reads value=36.2 unit=mm
